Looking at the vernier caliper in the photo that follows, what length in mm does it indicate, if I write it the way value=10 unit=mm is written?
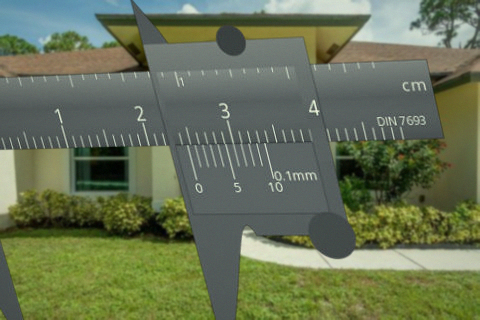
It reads value=24.6 unit=mm
